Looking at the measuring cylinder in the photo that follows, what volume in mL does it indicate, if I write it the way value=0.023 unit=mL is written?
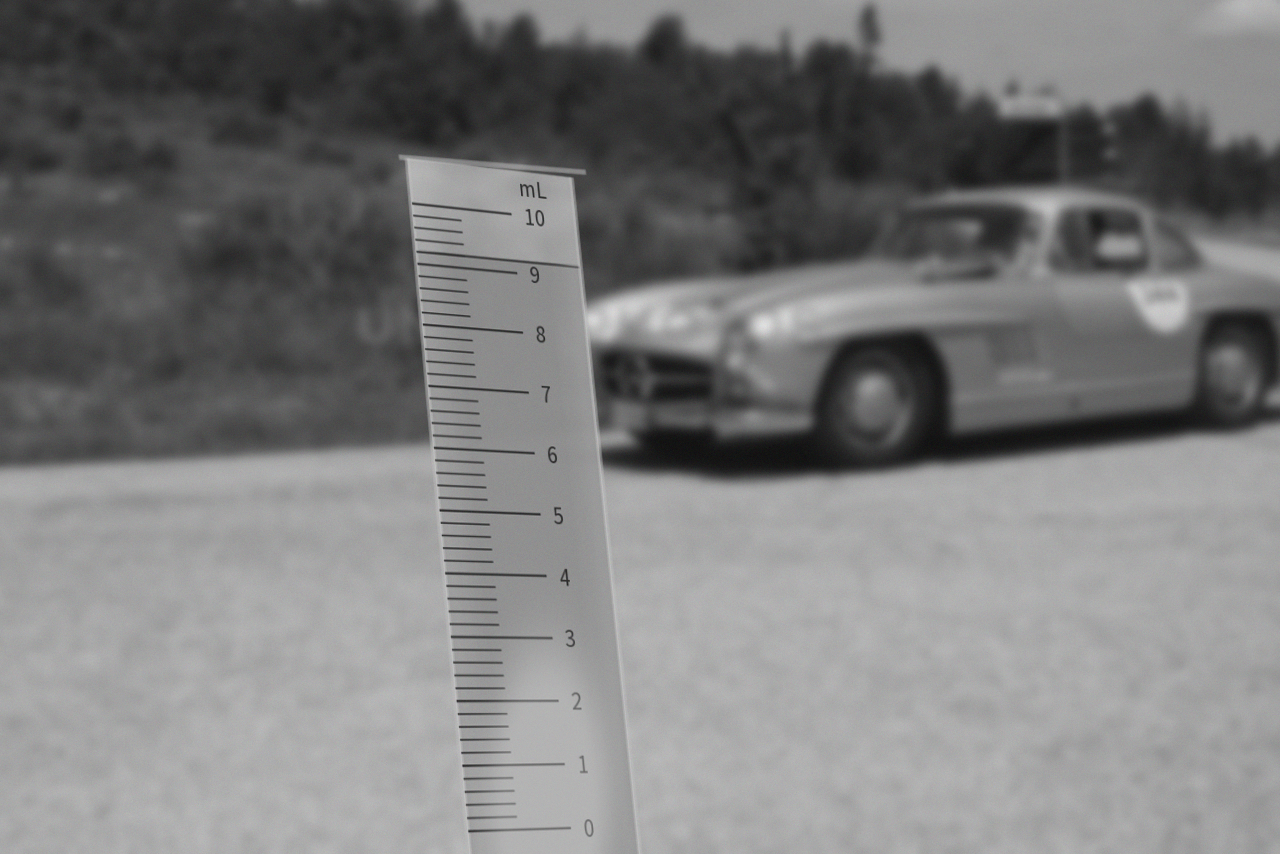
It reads value=9.2 unit=mL
